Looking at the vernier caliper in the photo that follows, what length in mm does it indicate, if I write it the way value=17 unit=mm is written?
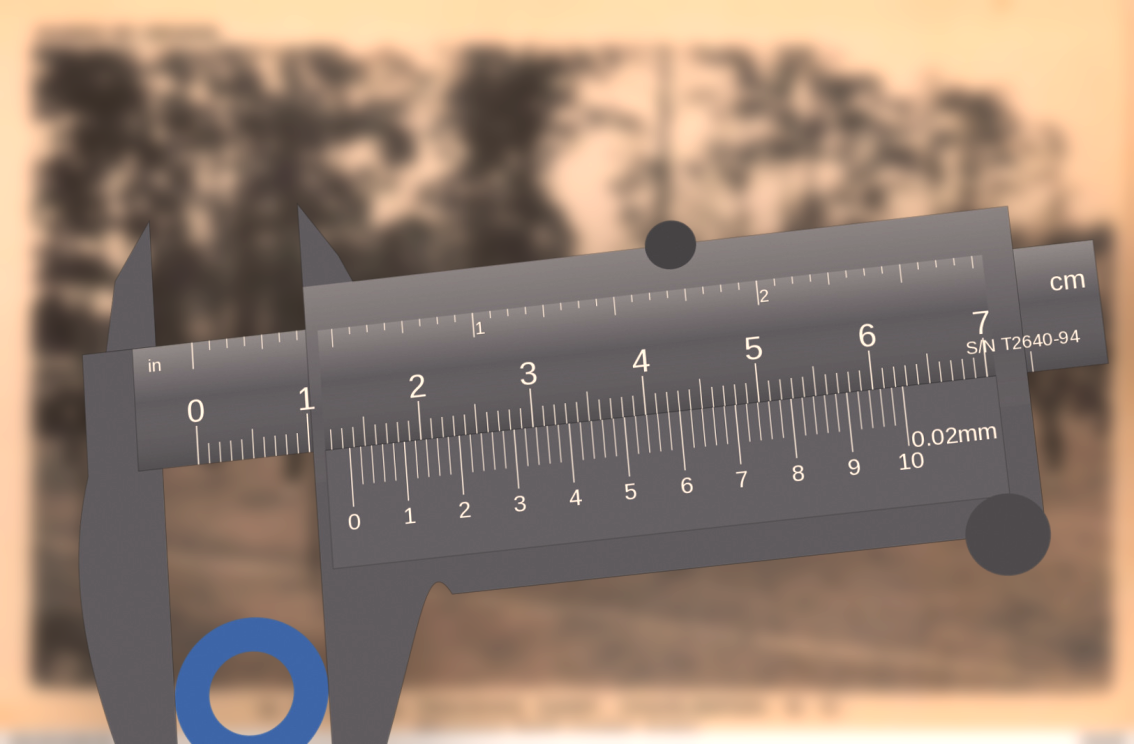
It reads value=13.6 unit=mm
